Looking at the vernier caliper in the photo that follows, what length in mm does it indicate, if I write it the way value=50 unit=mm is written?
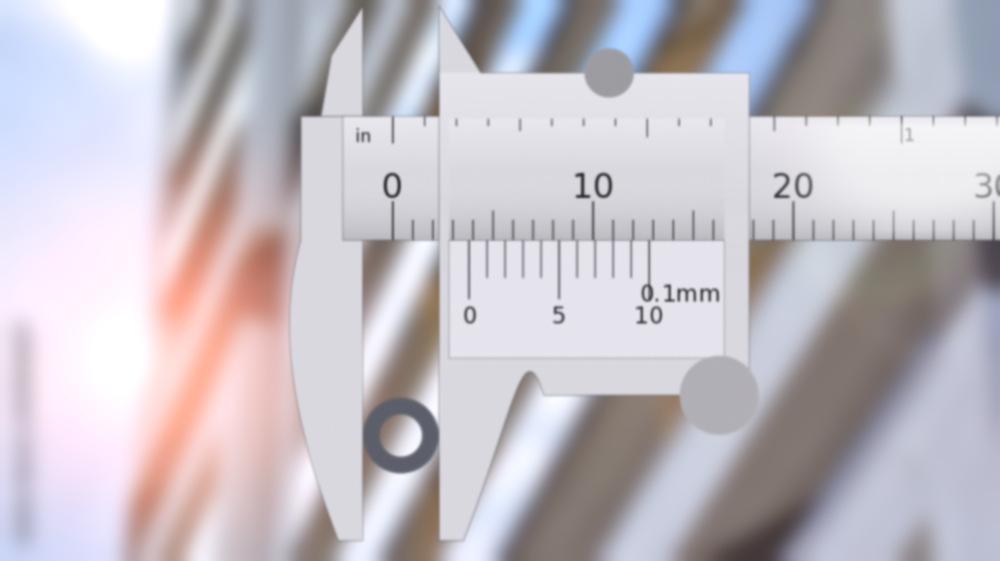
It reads value=3.8 unit=mm
